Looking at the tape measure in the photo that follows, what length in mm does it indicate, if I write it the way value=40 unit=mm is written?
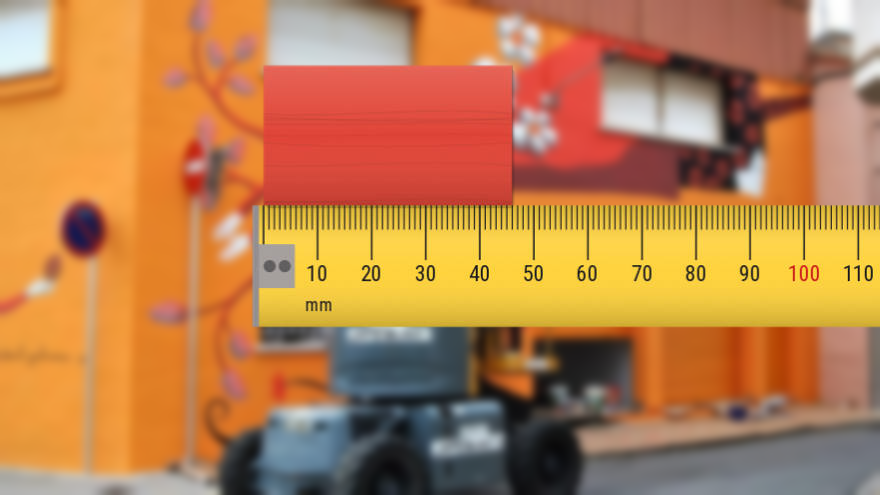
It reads value=46 unit=mm
